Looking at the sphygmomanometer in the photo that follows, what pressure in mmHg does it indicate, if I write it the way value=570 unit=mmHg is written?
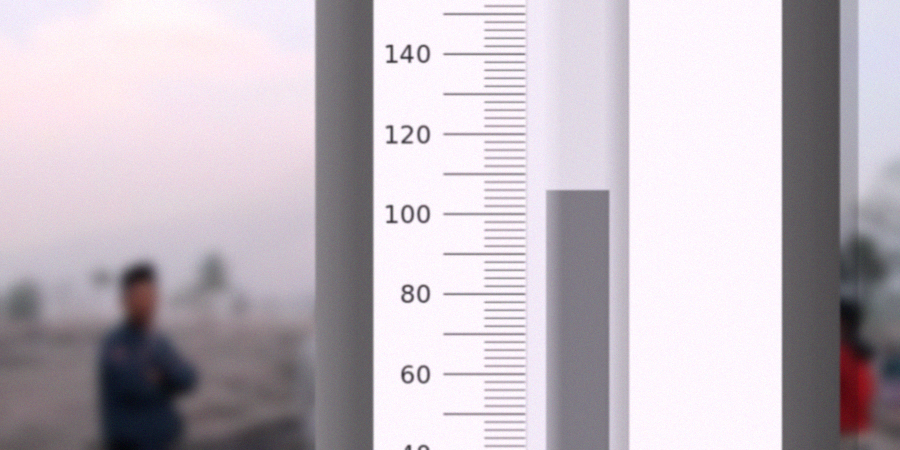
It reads value=106 unit=mmHg
